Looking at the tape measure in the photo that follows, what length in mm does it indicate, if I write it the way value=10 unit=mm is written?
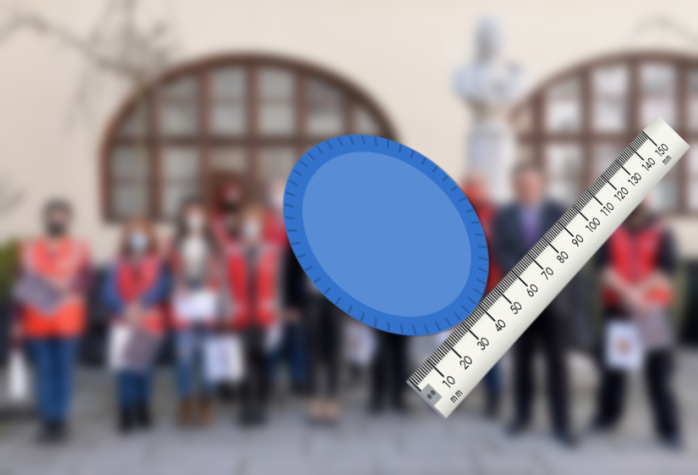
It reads value=70 unit=mm
